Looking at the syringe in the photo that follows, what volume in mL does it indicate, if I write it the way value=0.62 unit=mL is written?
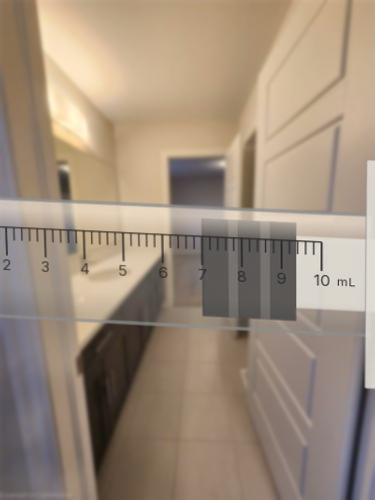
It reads value=7 unit=mL
